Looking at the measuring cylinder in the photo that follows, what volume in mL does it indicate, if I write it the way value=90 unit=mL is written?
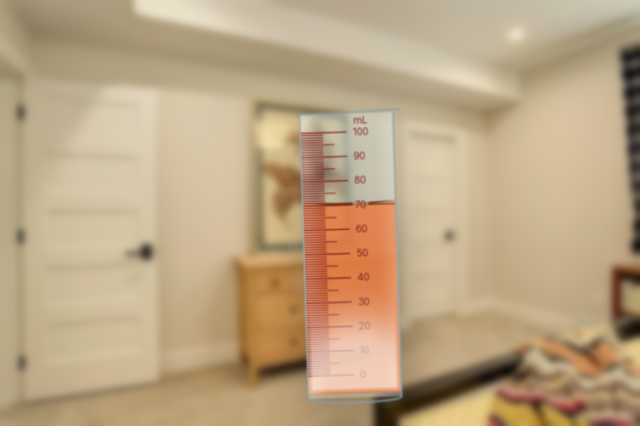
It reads value=70 unit=mL
